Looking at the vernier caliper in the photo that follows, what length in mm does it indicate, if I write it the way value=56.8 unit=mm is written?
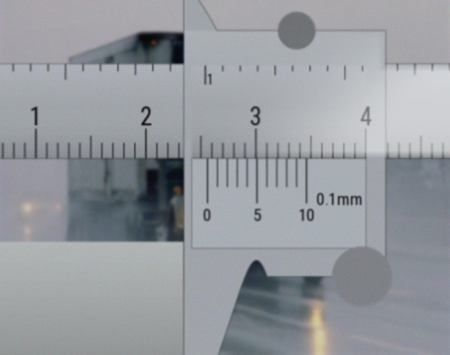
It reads value=25.6 unit=mm
